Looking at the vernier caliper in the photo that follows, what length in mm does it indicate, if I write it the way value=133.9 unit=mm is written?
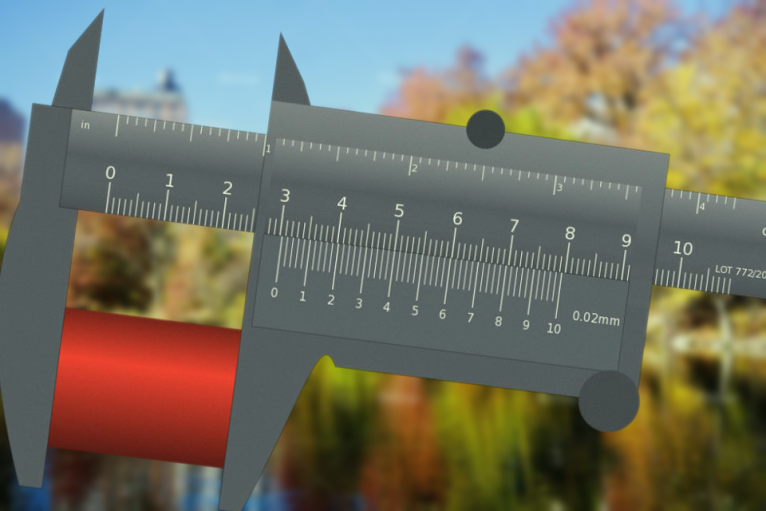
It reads value=30.4 unit=mm
